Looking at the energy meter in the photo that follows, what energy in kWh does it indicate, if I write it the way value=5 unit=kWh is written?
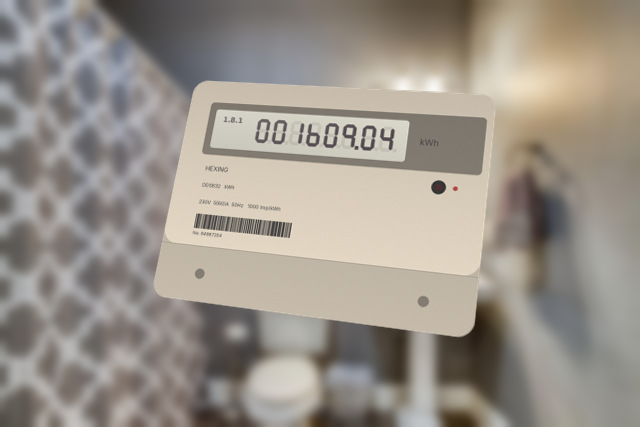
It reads value=1609.04 unit=kWh
